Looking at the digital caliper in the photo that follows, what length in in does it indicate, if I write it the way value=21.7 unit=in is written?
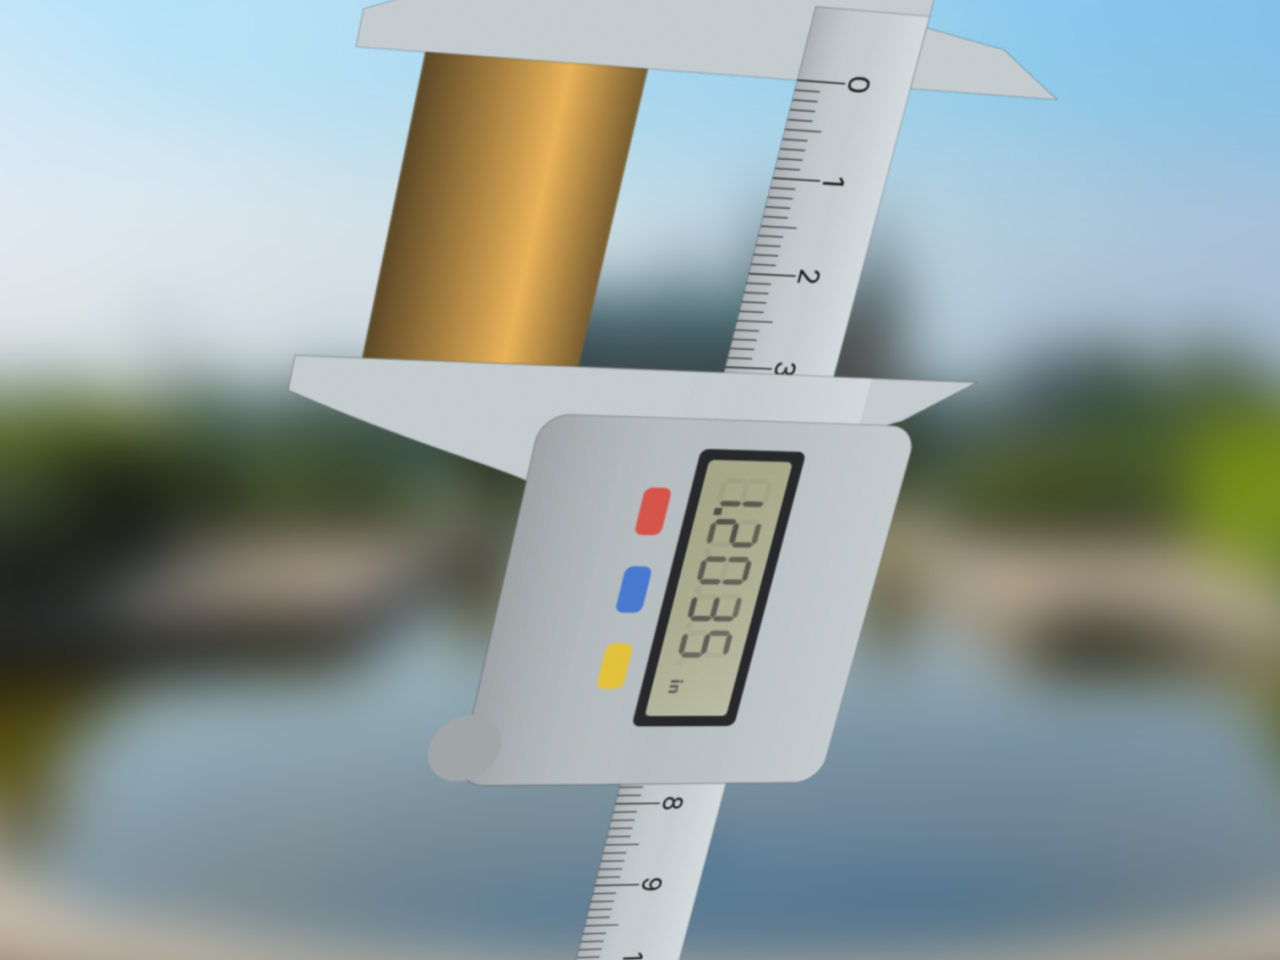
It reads value=1.2035 unit=in
